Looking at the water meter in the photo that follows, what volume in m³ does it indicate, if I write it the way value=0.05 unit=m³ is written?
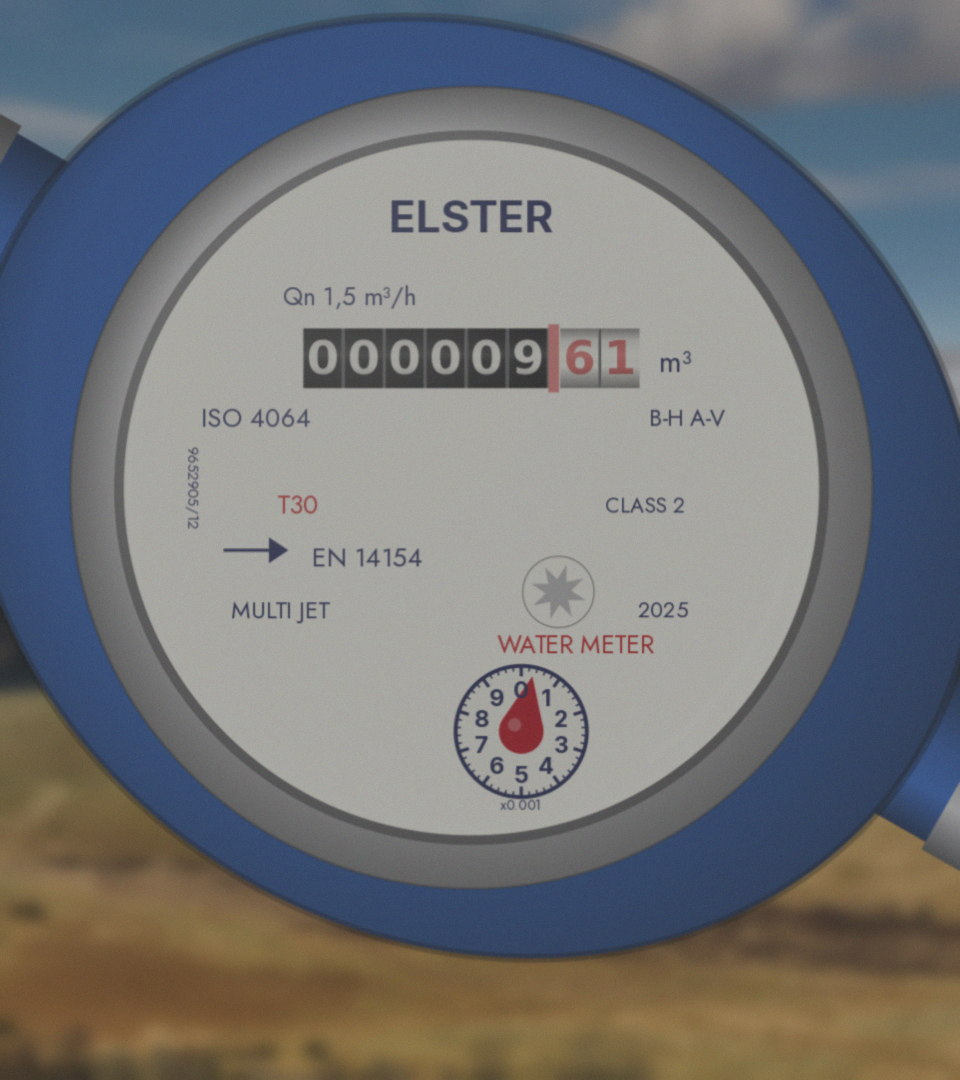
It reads value=9.610 unit=m³
